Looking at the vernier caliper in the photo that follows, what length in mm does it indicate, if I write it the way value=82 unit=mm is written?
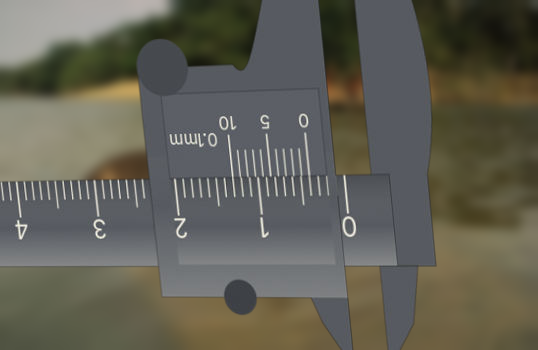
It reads value=4.0 unit=mm
